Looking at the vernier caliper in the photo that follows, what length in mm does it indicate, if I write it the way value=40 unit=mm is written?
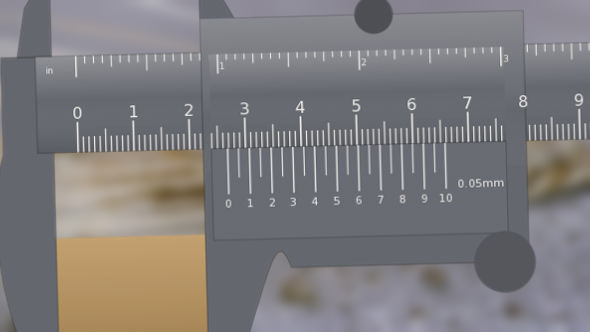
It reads value=26.8 unit=mm
